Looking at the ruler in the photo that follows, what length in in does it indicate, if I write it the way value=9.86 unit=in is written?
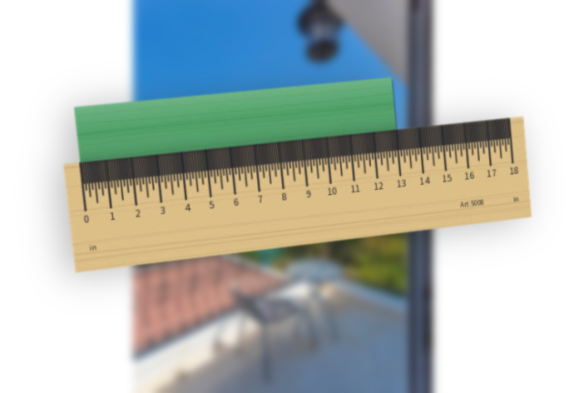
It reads value=13 unit=in
